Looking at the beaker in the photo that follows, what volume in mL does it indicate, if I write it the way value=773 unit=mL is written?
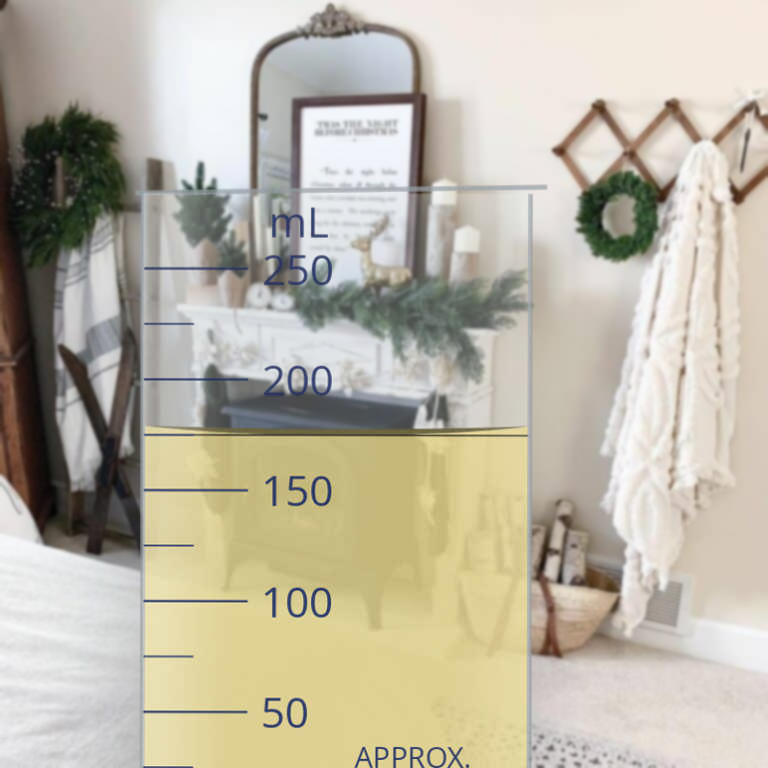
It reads value=175 unit=mL
